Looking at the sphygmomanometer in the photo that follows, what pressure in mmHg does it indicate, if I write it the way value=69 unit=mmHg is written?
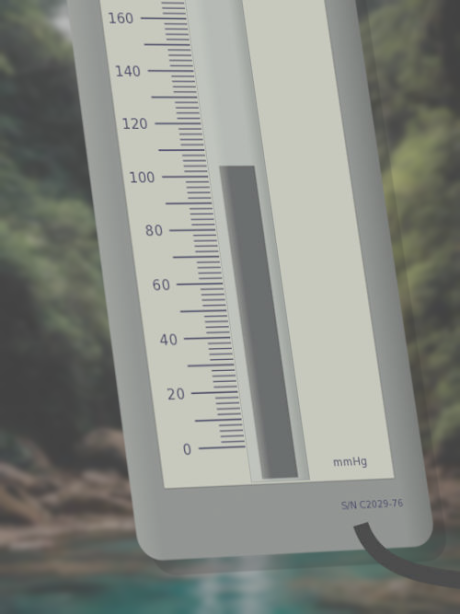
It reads value=104 unit=mmHg
